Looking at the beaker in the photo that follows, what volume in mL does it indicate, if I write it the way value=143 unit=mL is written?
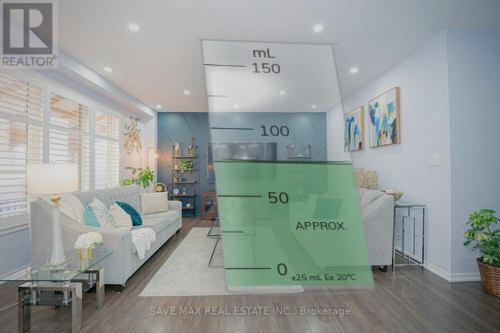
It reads value=75 unit=mL
